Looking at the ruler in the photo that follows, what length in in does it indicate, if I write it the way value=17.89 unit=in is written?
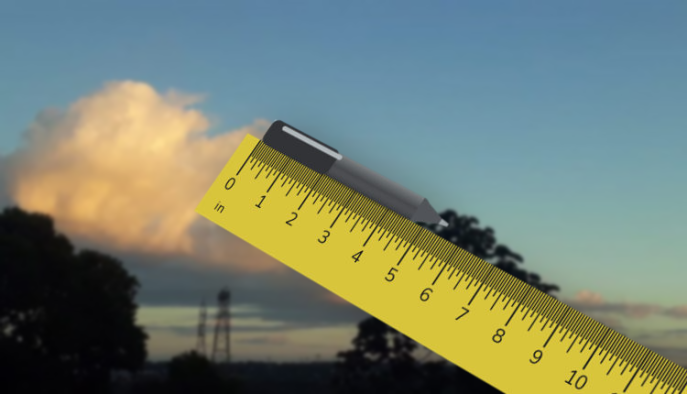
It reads value=5.5 unit=in
